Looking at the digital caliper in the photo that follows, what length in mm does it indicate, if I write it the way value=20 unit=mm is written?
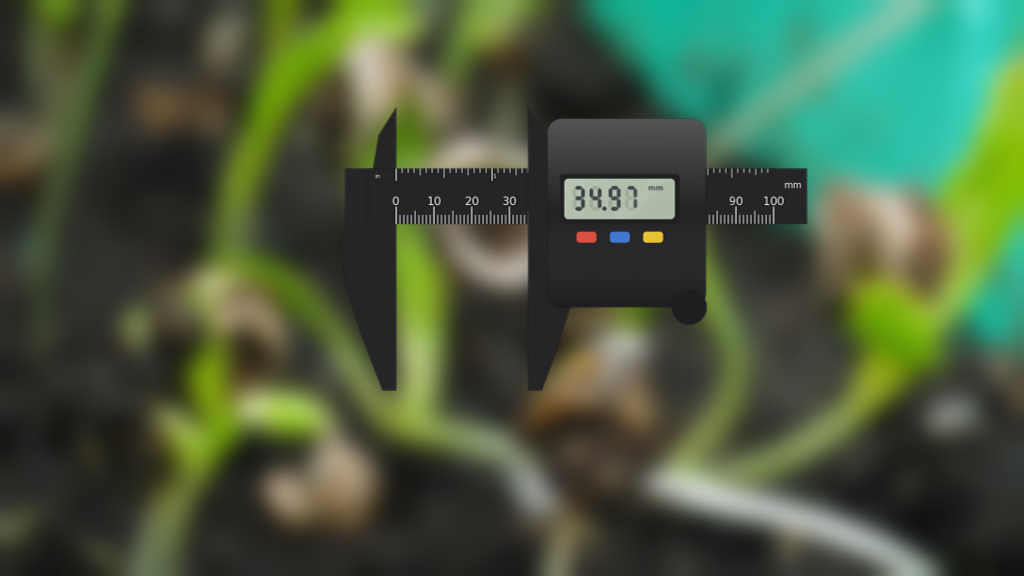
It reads value=34.97 unit=mm
